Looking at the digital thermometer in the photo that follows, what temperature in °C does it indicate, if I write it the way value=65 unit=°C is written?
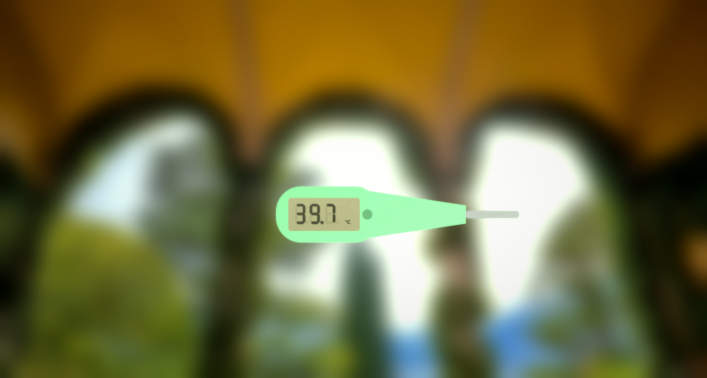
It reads value=39.7 unit=°C
